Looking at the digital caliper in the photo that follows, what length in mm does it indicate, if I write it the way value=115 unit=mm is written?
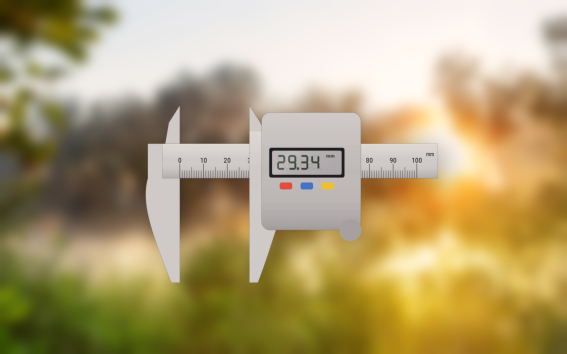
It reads value=29.34 unit=mm
